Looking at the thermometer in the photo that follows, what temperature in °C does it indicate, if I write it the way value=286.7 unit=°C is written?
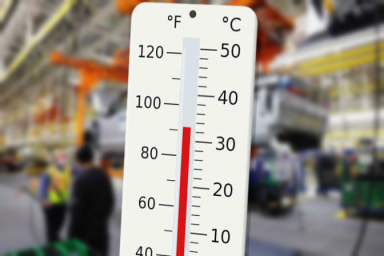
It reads value=33 unit=°C
